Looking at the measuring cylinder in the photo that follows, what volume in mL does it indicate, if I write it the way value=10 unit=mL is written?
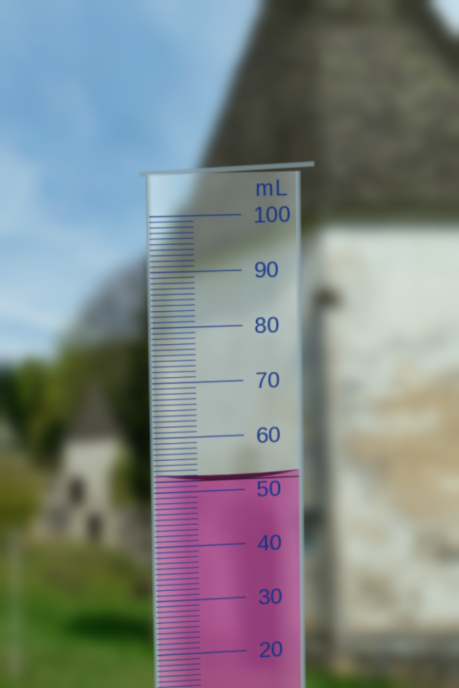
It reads value=52 unit=mL
